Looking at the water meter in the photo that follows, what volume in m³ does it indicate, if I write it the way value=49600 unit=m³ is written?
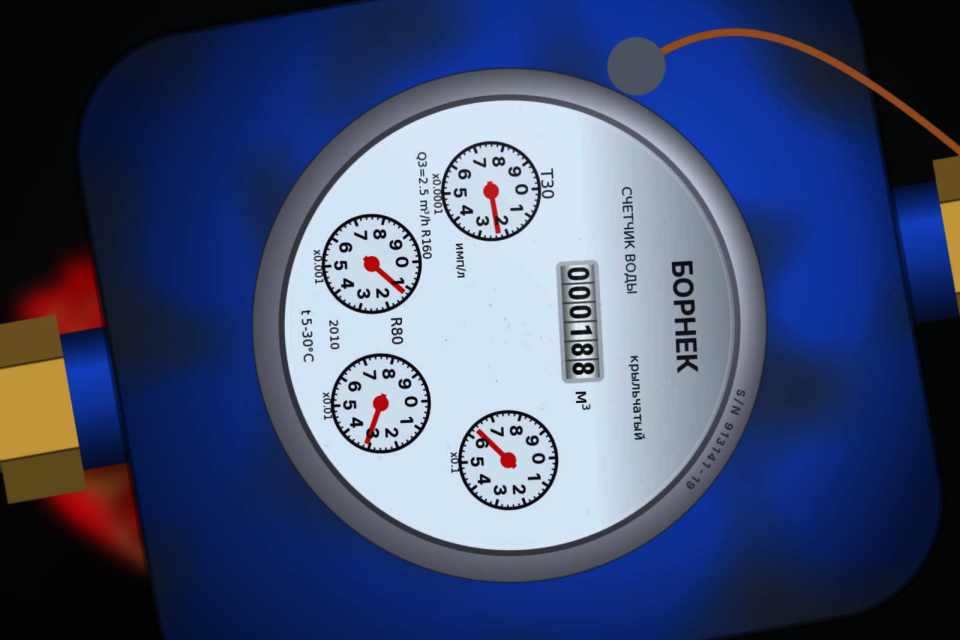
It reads value=188.6312 unit=m³
